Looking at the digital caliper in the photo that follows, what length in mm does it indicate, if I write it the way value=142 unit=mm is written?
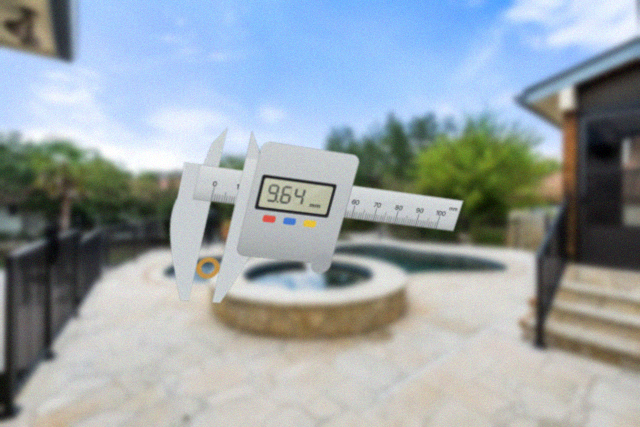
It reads value=9.64 unit=mm
